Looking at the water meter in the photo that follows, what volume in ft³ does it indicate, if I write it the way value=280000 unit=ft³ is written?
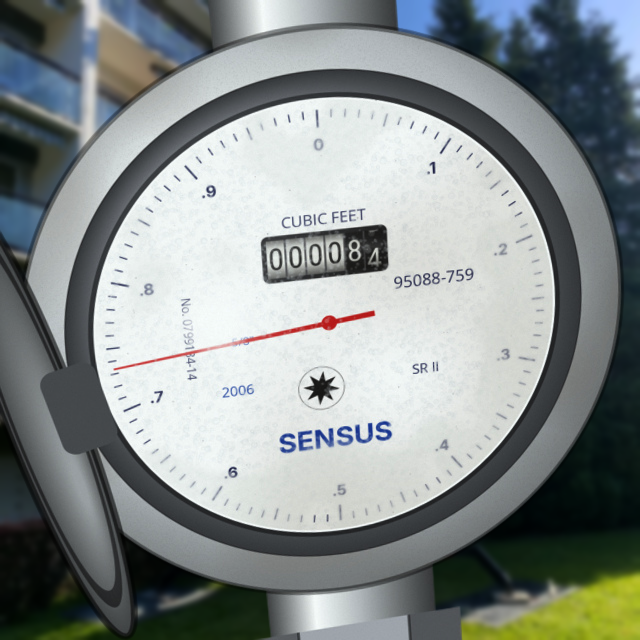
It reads value=83.73 unit=ft³
